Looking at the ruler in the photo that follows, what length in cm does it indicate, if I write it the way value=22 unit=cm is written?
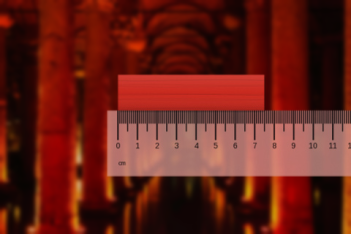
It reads value=7.5 unit=cm
